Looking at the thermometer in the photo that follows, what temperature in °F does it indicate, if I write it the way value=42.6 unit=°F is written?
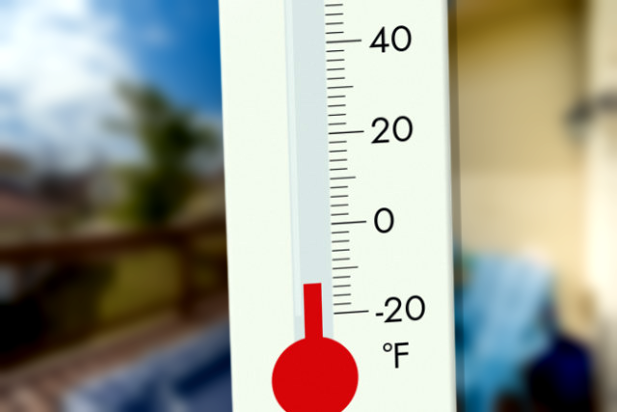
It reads value=-13 unit=°F
